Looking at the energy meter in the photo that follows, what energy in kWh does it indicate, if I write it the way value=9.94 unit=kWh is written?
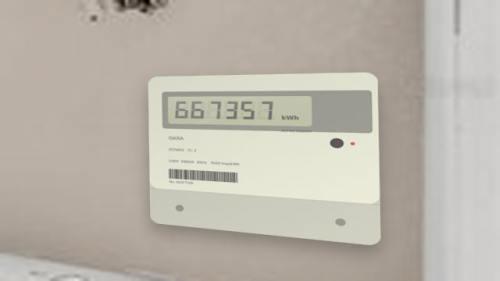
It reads value=667357 unit=kWh
